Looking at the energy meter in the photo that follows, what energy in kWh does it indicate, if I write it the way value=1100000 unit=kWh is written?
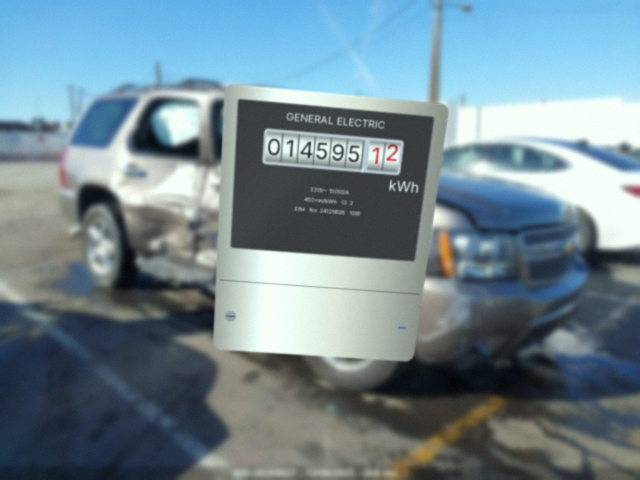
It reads value=14595.12 unit=kWh
